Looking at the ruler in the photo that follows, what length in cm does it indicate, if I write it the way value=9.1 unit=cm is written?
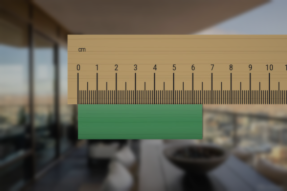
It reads value=6.5 unit=cm
